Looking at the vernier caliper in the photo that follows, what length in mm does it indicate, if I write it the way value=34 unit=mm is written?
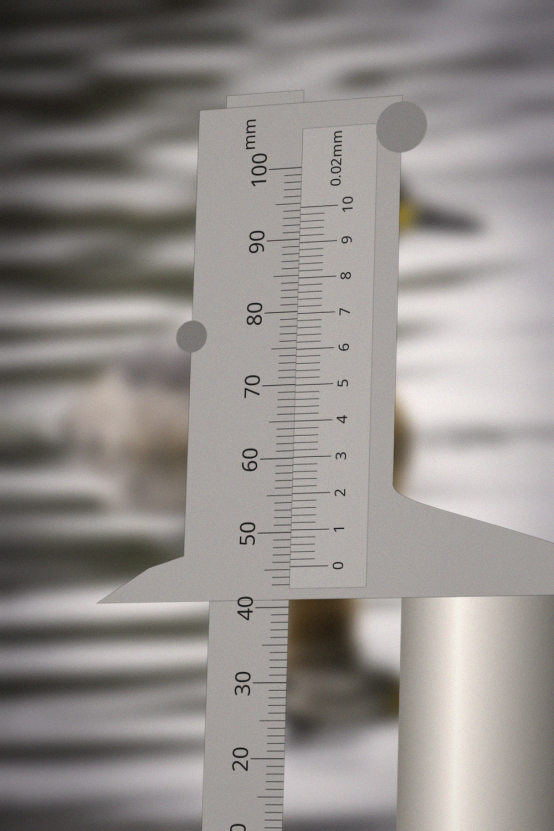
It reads value=45.4 unit=mm
